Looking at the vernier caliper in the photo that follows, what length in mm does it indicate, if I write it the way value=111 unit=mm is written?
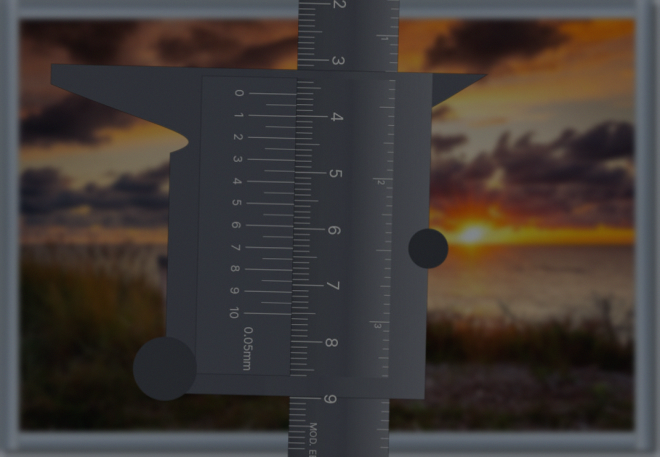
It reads value=36.2 unit=mm
